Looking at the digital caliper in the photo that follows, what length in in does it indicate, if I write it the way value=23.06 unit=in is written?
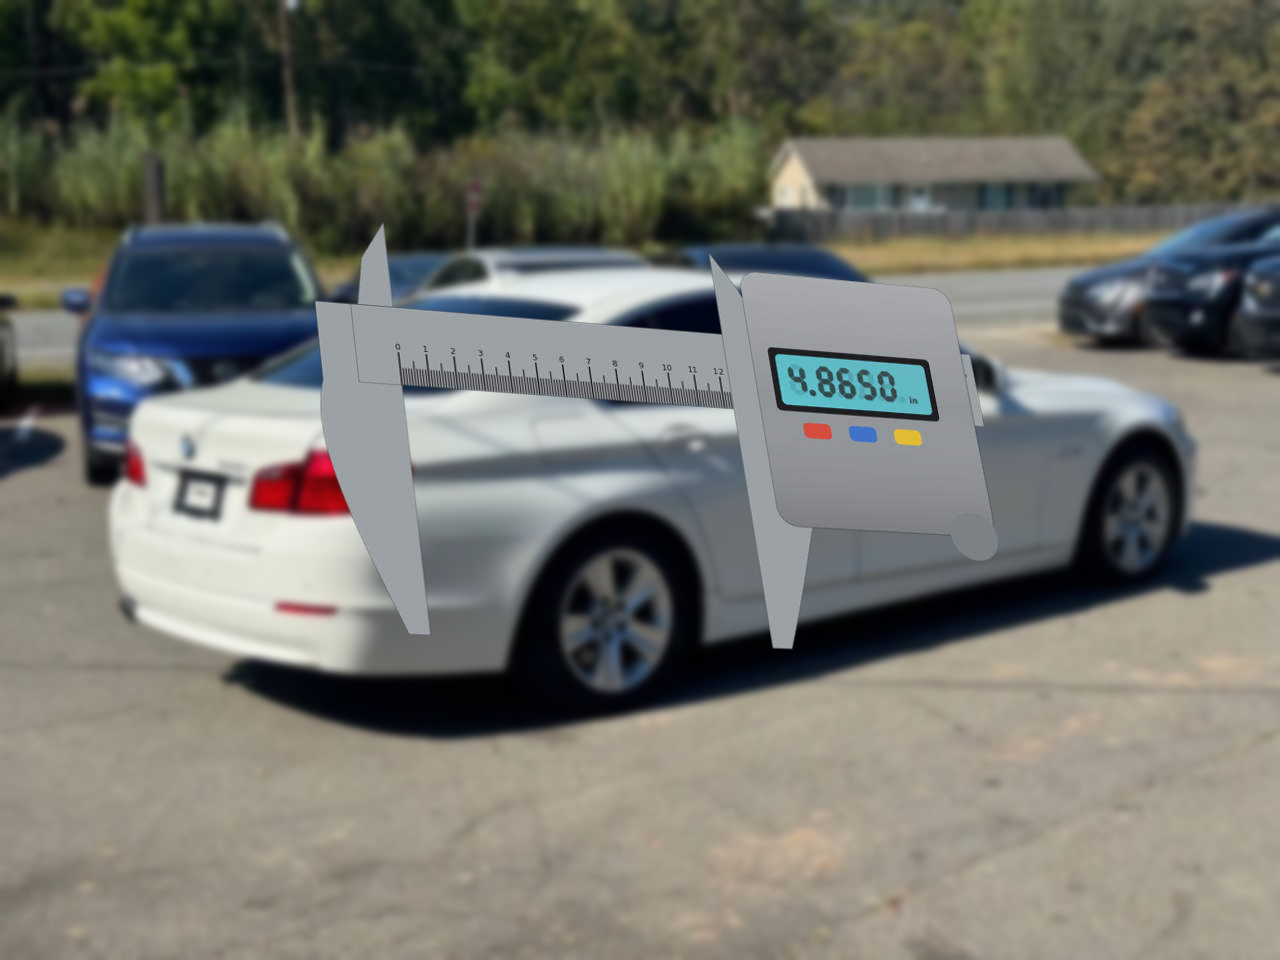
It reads value=4.8650 unit=in
